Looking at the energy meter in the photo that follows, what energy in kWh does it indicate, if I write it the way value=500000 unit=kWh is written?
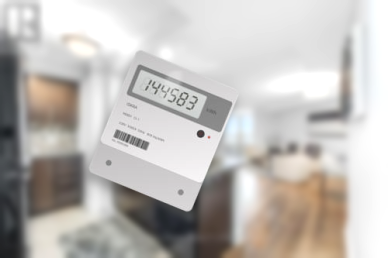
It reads value=144583 unit=kWh
